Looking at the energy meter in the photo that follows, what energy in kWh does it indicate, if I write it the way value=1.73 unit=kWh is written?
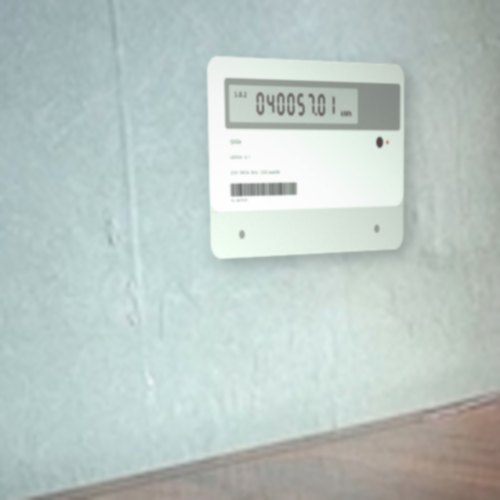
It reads value=40057.01 unit=kWh
